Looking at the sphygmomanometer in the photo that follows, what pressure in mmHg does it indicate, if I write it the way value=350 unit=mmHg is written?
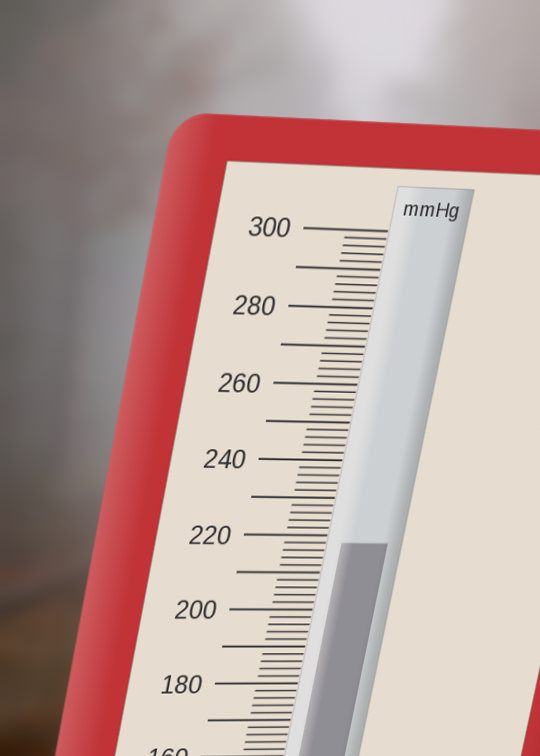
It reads value=218 unit=mmHg
